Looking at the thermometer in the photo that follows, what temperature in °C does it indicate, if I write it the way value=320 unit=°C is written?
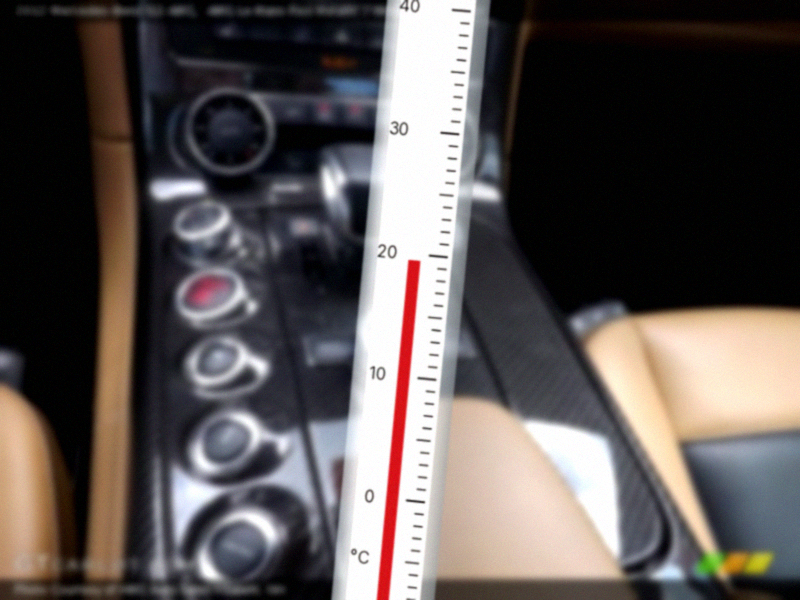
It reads value=19.5 unit=°C
